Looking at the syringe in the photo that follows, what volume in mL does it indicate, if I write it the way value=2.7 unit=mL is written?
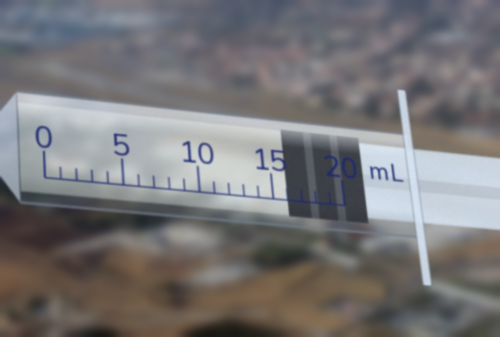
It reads value=16 unit=mL
